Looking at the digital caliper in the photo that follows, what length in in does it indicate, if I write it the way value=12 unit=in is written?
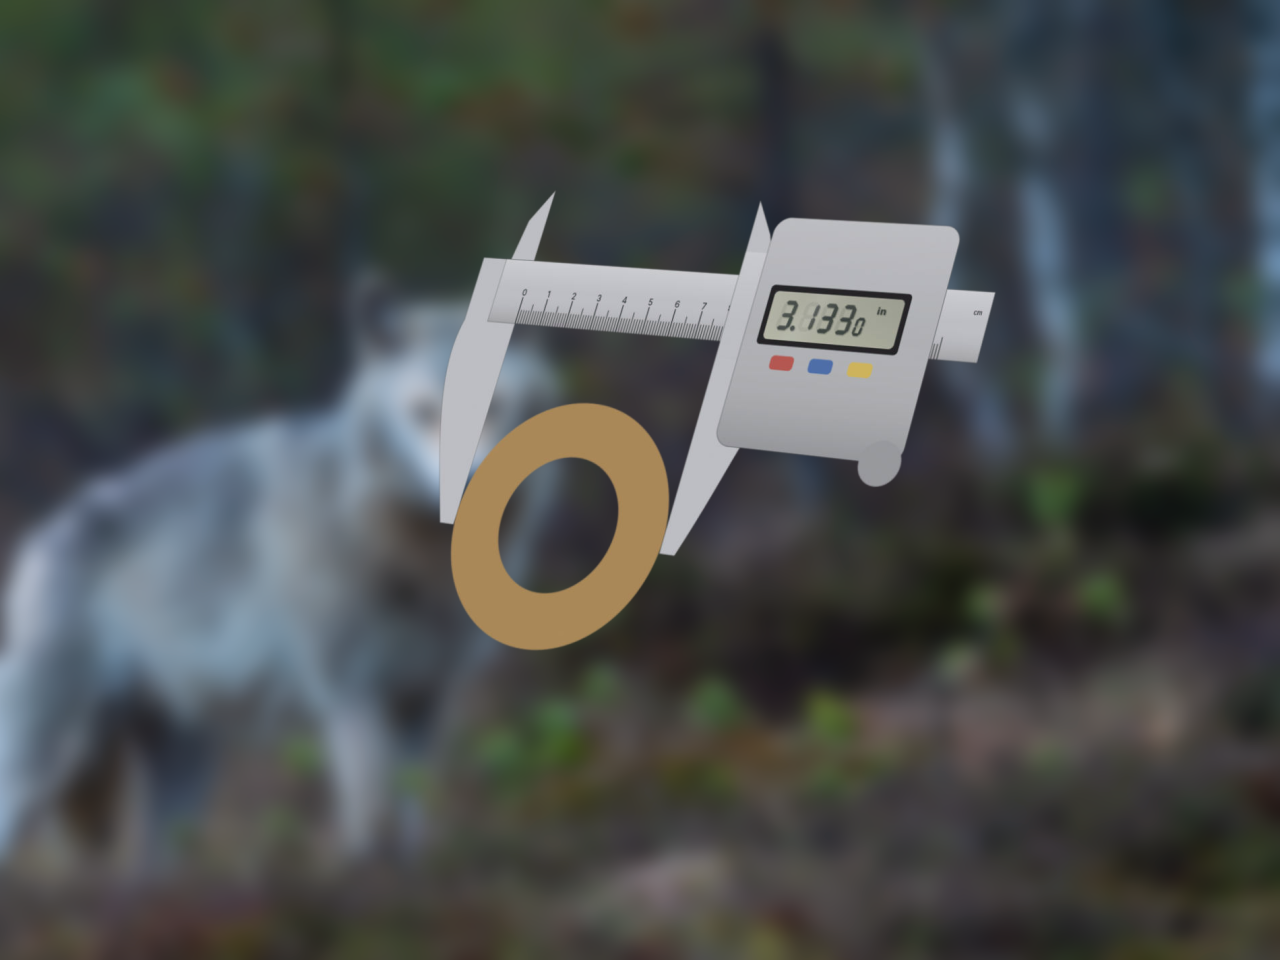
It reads value=3.1330 unit=in
